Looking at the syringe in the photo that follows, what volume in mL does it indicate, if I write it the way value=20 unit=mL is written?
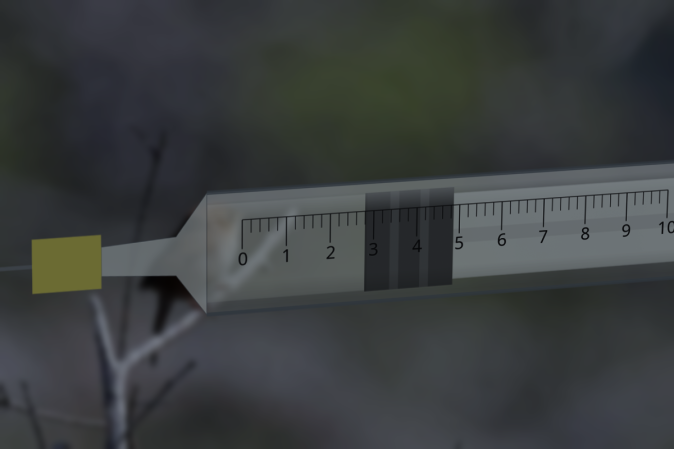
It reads value=2.8 unit=mL
